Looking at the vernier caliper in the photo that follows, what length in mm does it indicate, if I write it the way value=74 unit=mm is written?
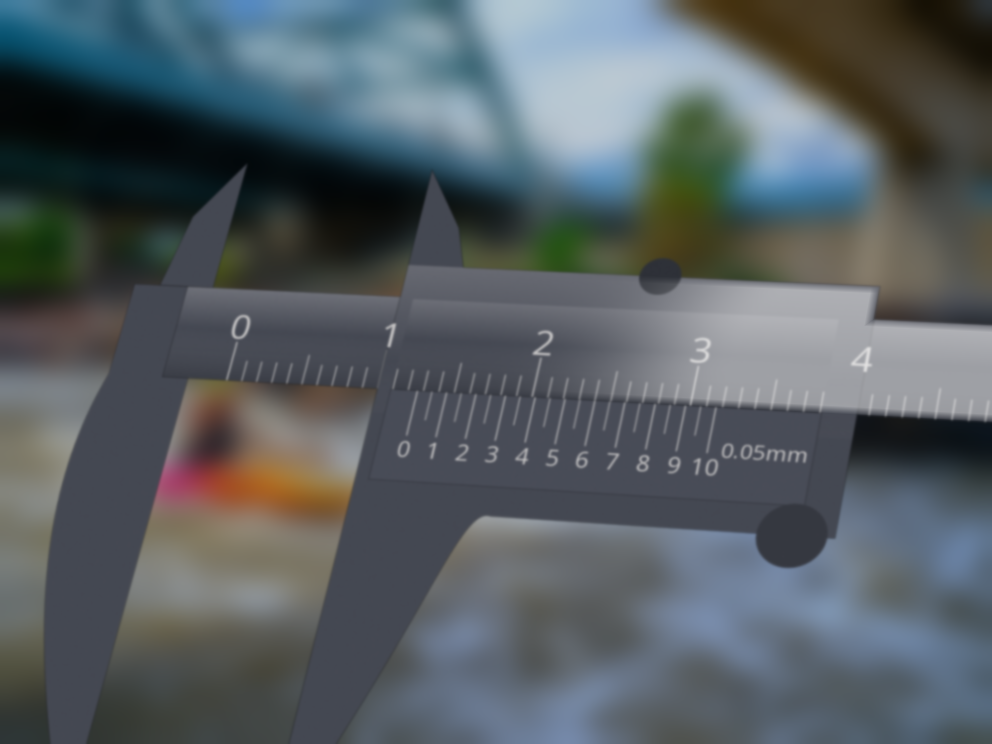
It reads value=12.6 unit=mm
